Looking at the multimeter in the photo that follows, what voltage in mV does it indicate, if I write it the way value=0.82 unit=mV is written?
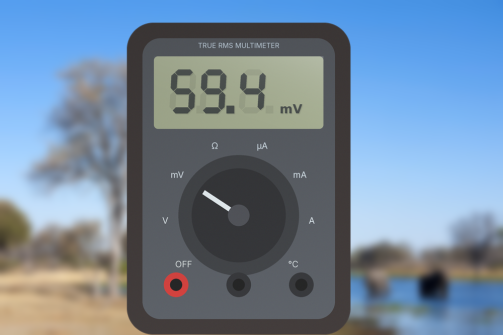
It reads value=59.4 unit=mV
